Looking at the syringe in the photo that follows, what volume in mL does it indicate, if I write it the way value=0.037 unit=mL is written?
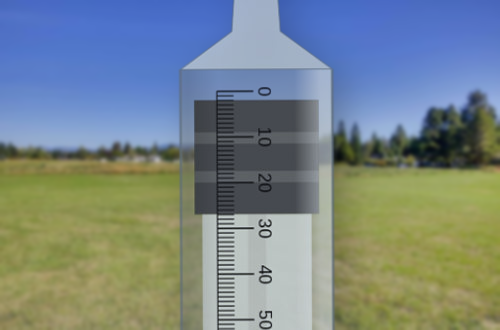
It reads value=2 unit=mL
